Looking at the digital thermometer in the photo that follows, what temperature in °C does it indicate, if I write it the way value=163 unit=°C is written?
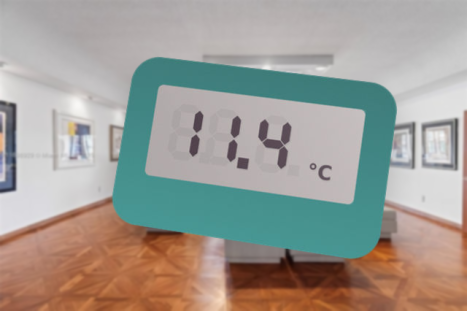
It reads value=11.4 unit=°C
